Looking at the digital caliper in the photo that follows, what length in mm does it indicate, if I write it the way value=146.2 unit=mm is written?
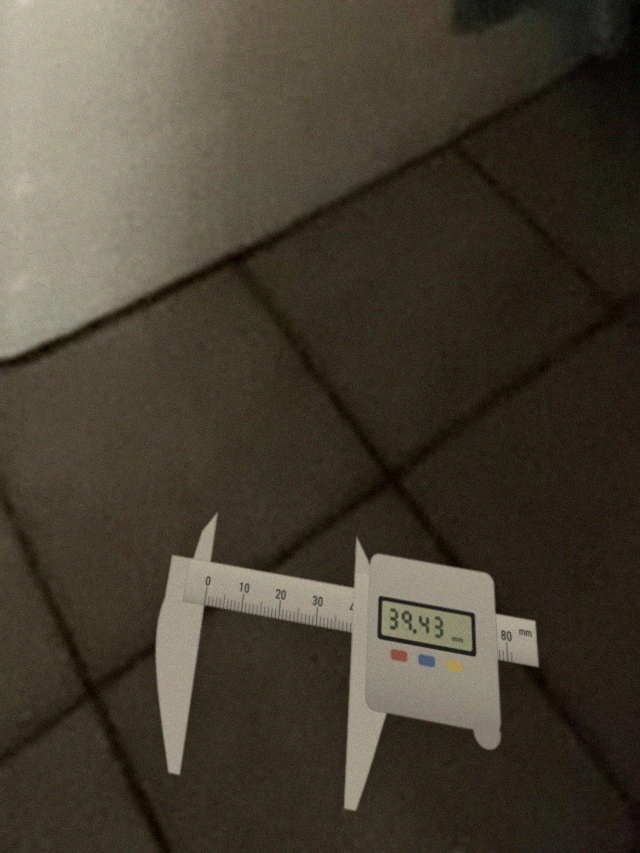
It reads value=39.43 unit=mm
